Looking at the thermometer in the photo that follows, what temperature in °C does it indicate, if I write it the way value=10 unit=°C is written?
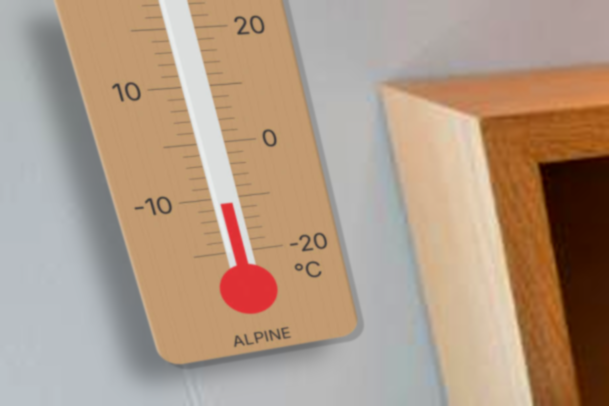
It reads value=-11 unit=°C
